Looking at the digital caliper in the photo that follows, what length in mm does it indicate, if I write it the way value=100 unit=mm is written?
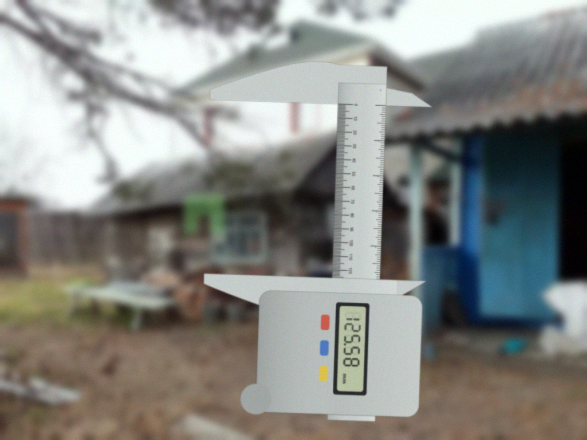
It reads value=125.58 unit=mm
